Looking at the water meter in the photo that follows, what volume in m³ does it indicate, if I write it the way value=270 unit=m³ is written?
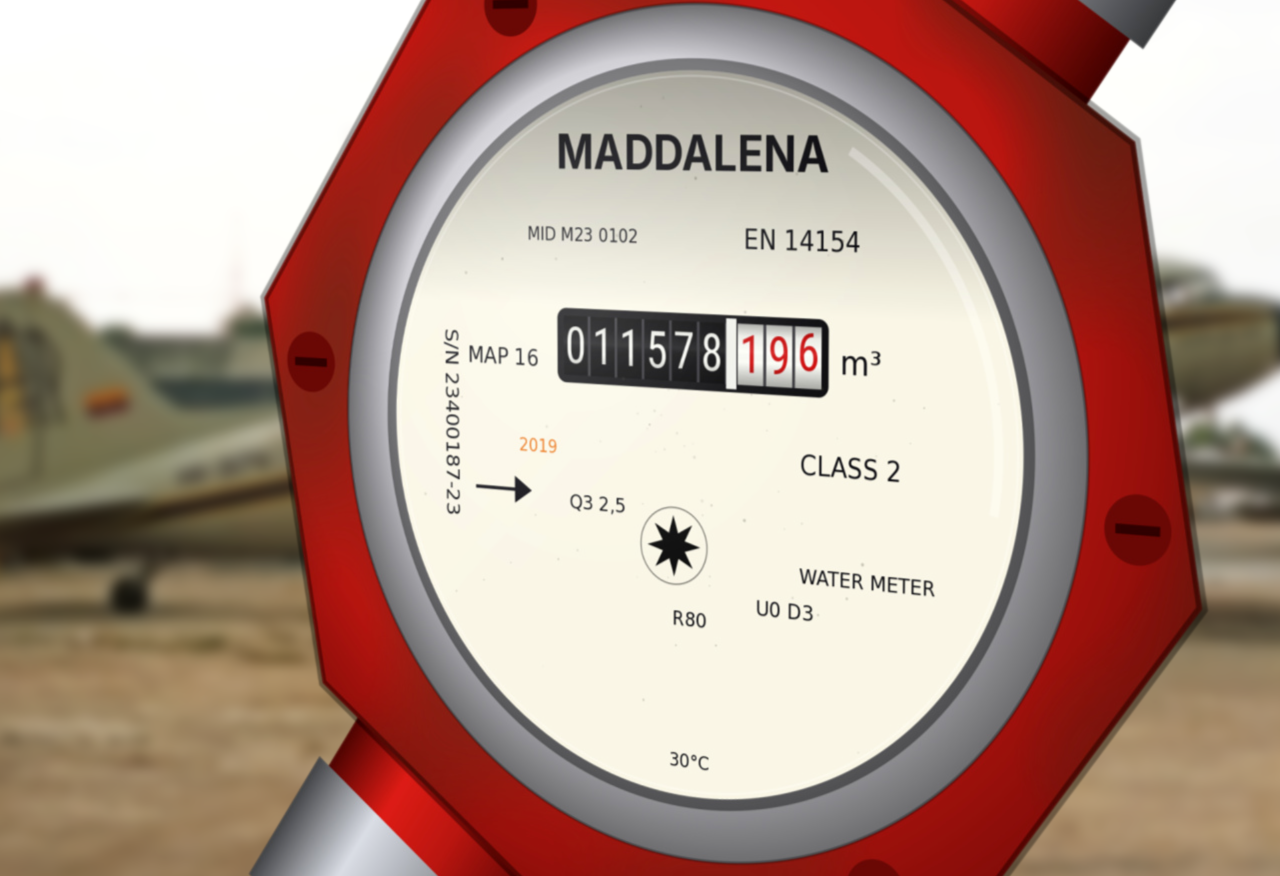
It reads value=11578.196 unit=m³
